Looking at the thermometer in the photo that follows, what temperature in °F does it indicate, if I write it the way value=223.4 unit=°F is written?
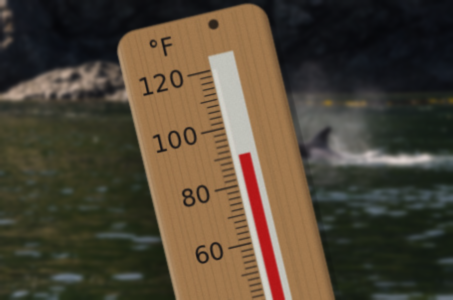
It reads value=90 unit=°F
